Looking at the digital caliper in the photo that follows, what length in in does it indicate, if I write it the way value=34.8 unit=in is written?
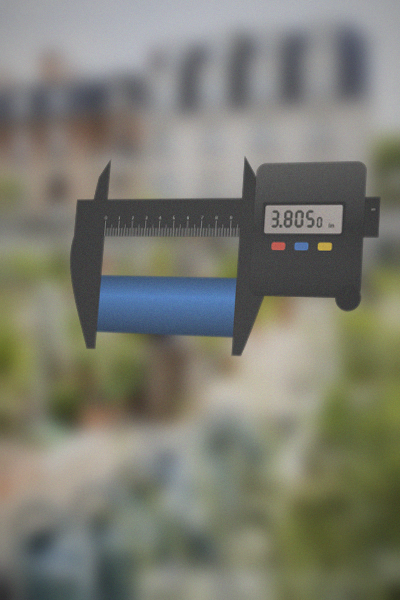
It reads value=3.8050 unit=in
